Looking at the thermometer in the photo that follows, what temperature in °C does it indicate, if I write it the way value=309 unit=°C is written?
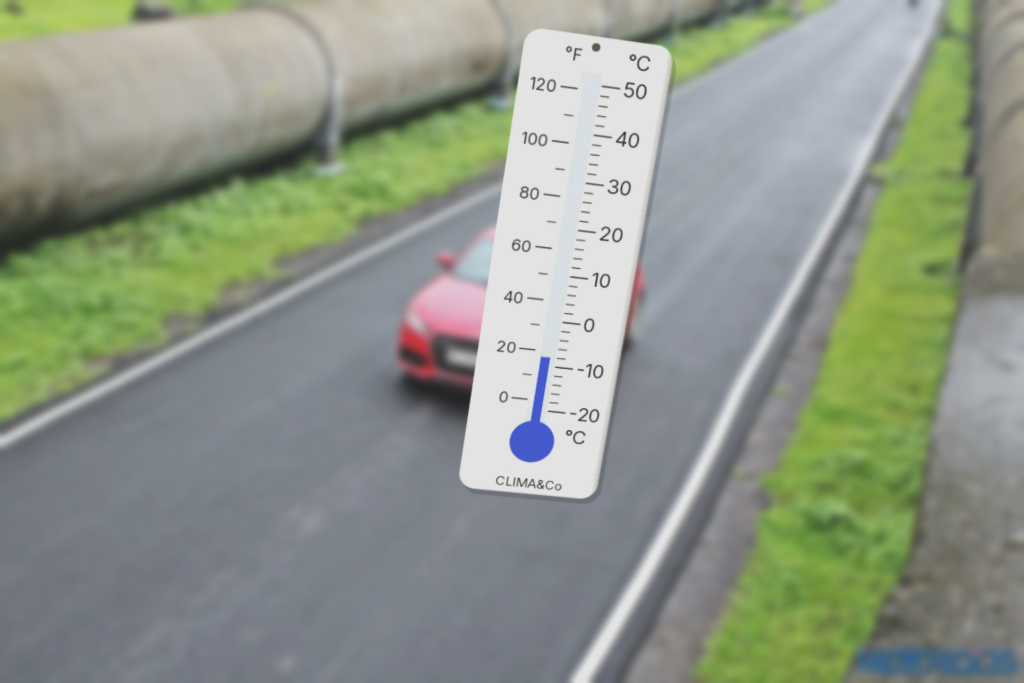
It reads value=-8 unit=°C
